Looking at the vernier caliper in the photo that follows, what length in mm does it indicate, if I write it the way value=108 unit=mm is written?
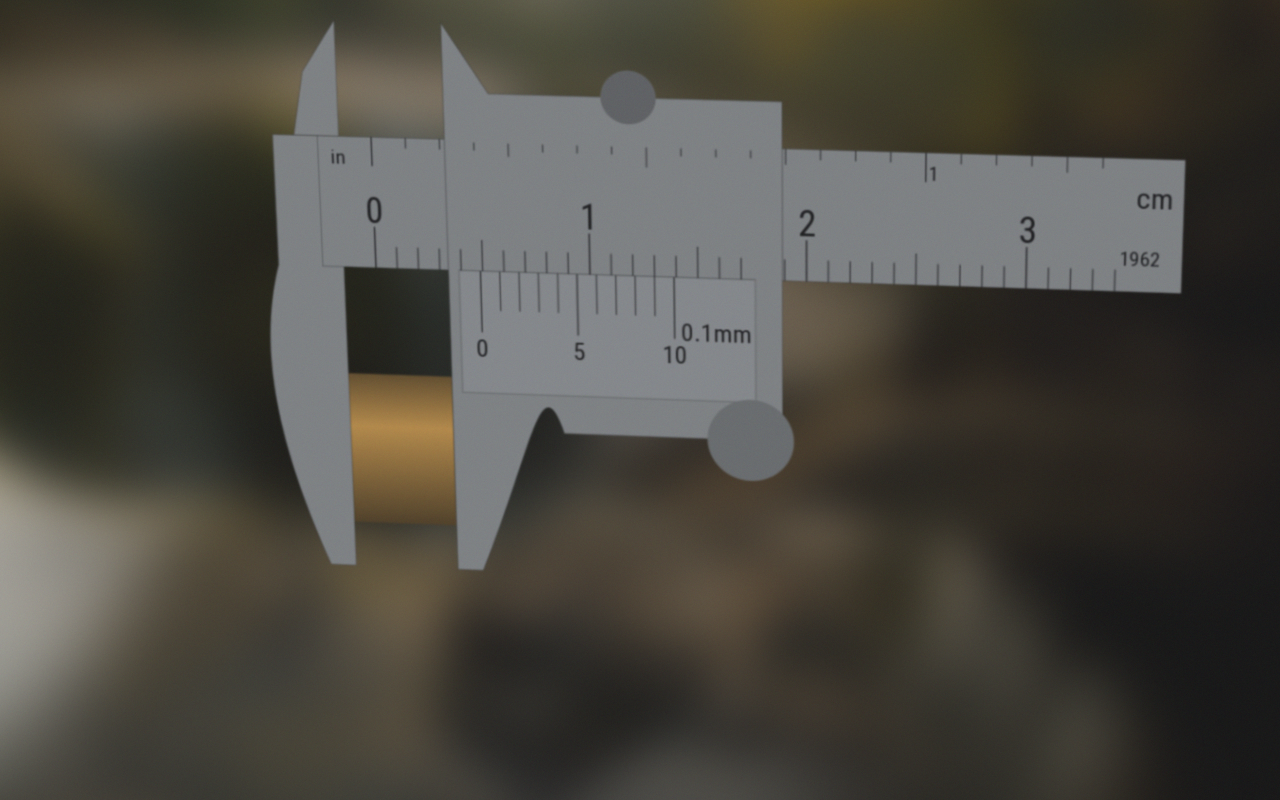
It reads value=4.9 unit=mm
